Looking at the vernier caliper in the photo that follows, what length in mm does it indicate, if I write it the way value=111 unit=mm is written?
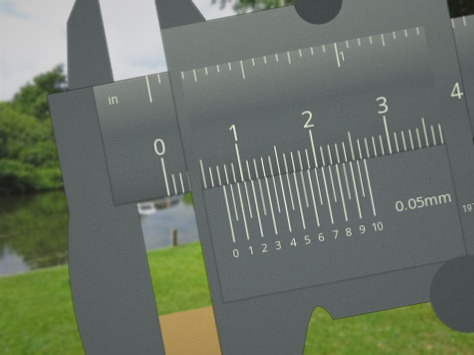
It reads value=7.4 unit=mm
